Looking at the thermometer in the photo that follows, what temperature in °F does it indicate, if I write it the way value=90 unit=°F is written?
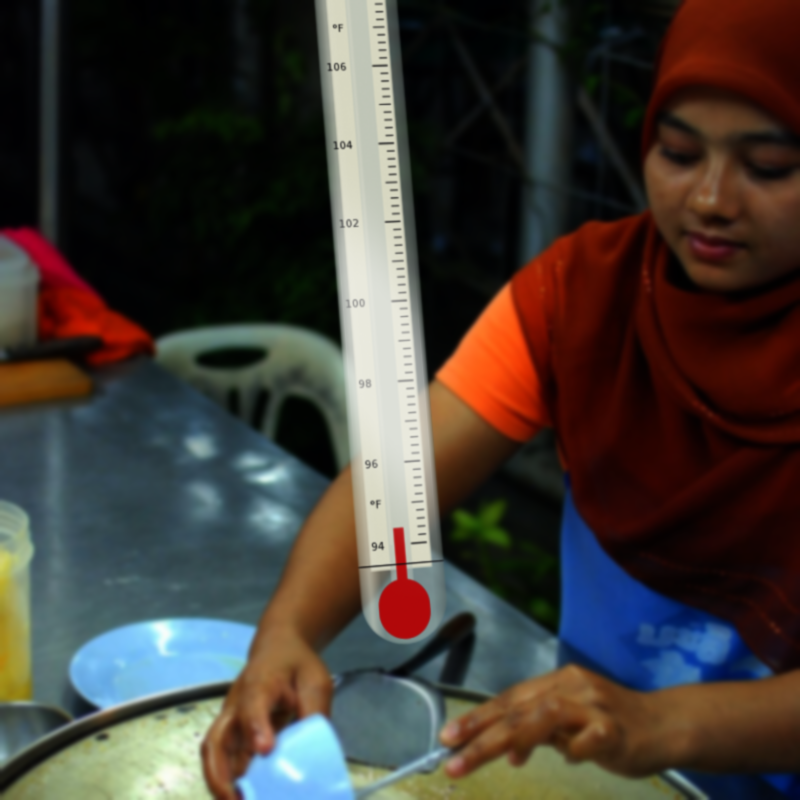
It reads value=94.4 unit=°F
